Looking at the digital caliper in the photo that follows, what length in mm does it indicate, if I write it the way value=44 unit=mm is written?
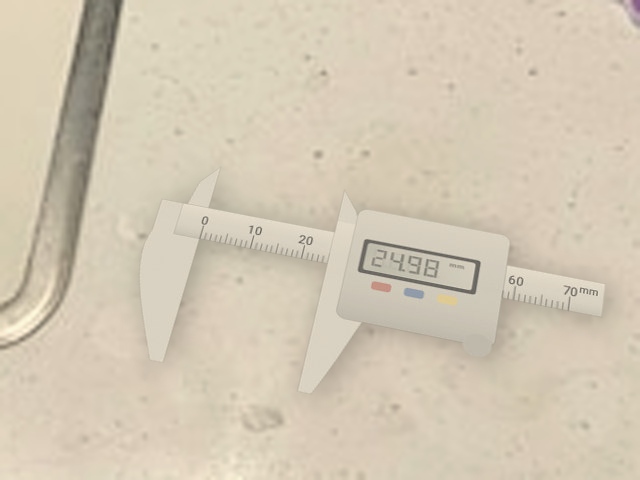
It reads value=24.98 unit=mm
